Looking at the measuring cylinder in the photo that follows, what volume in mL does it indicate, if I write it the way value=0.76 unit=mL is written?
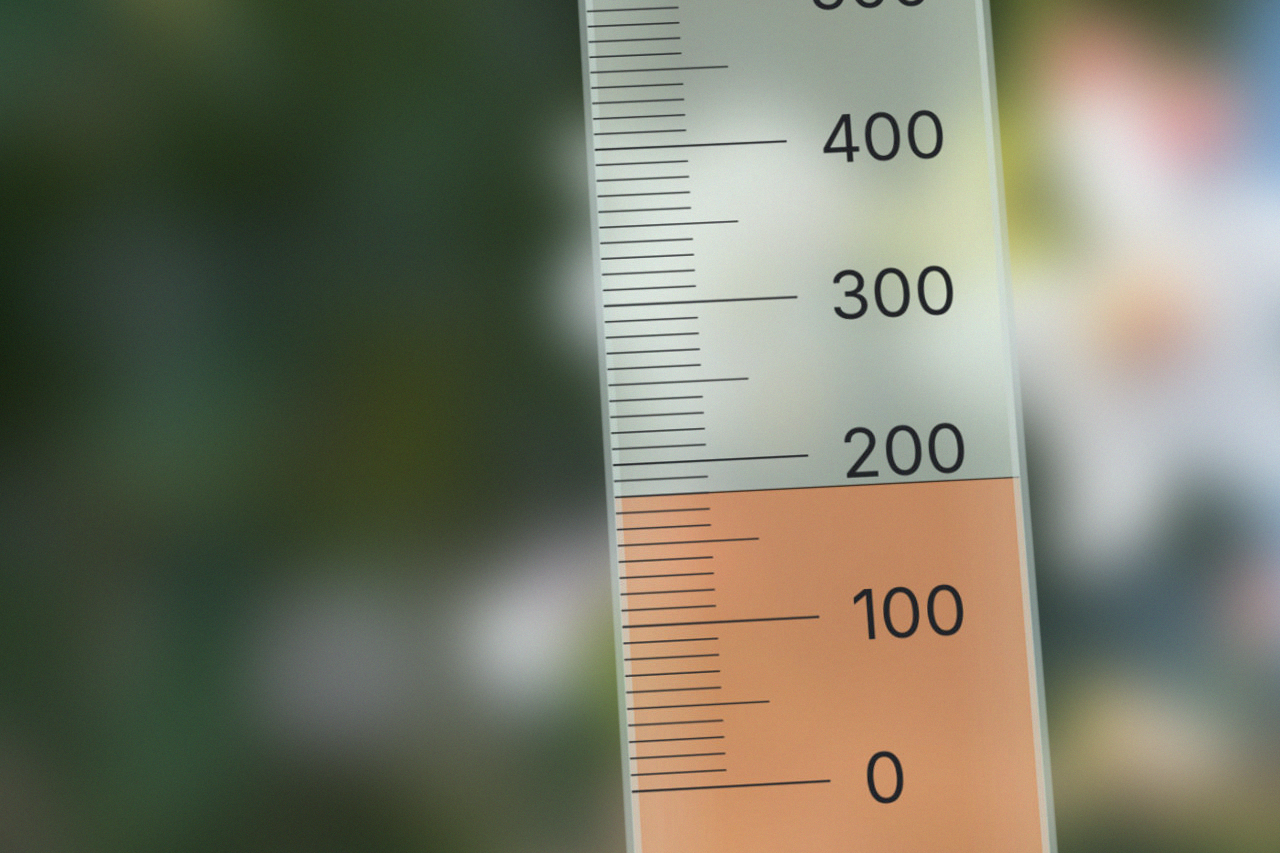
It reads value=180 unit=mL
